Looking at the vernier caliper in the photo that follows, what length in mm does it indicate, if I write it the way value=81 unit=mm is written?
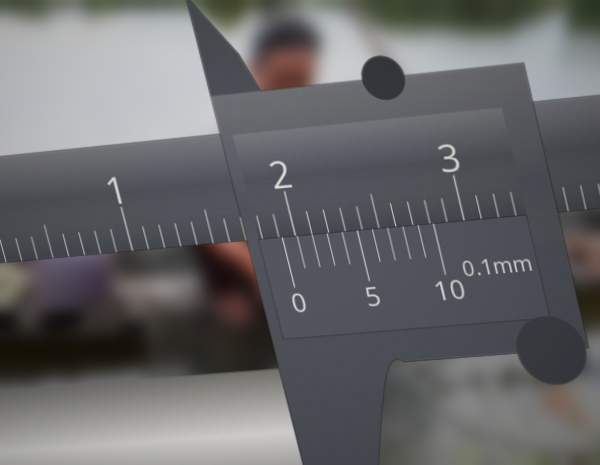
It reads value=19.2 unit=mm
